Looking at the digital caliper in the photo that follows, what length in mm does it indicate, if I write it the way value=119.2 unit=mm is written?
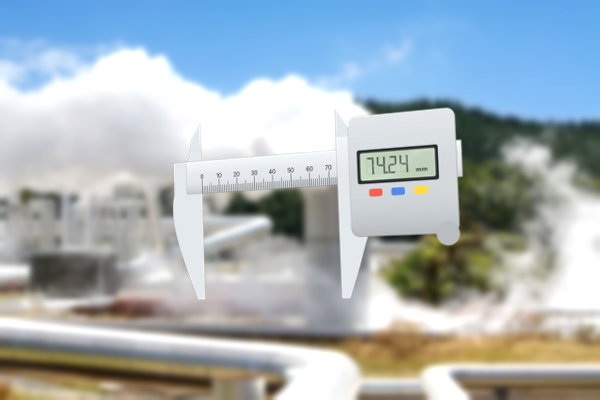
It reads value=74.24 unit=mm
